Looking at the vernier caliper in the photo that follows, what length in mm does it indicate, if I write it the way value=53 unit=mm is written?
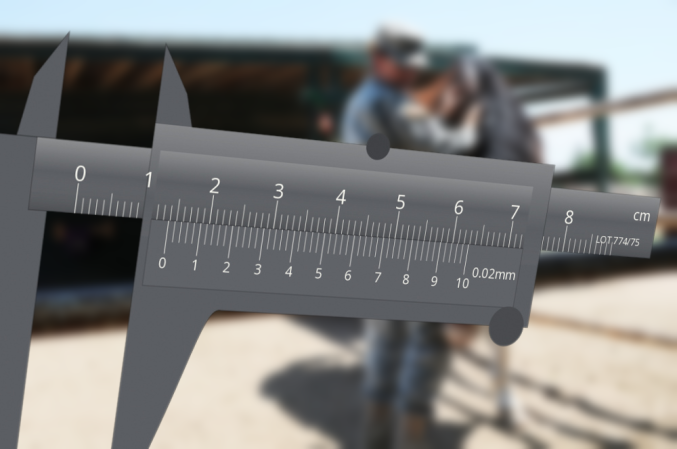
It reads value=13.8 unit=mm
